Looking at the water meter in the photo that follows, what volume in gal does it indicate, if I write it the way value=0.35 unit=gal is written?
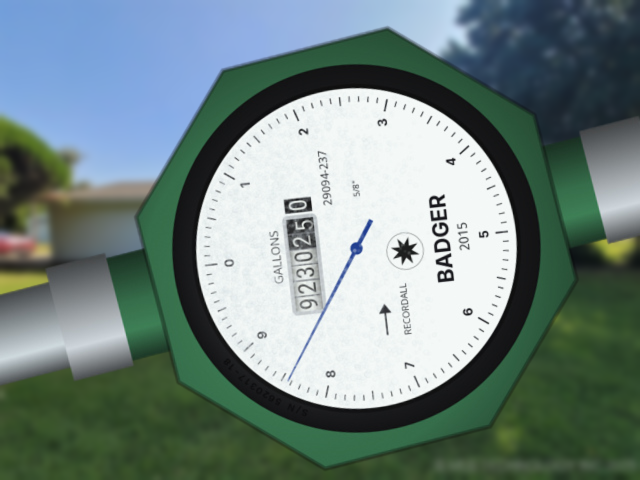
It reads value=9230248.4 unit=gal
